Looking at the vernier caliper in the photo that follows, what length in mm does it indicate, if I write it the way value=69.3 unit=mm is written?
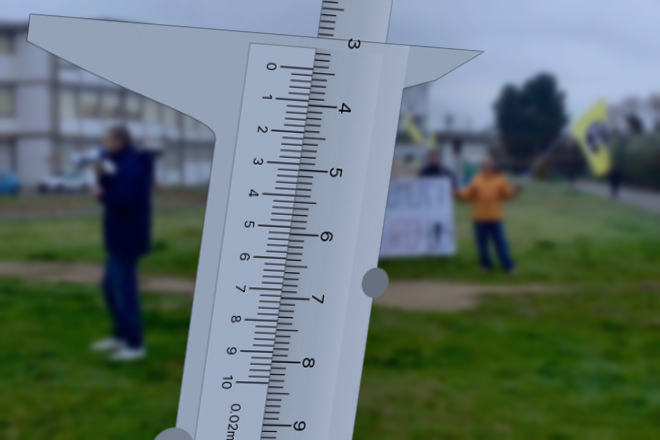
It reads value=34.4 unit=mm
